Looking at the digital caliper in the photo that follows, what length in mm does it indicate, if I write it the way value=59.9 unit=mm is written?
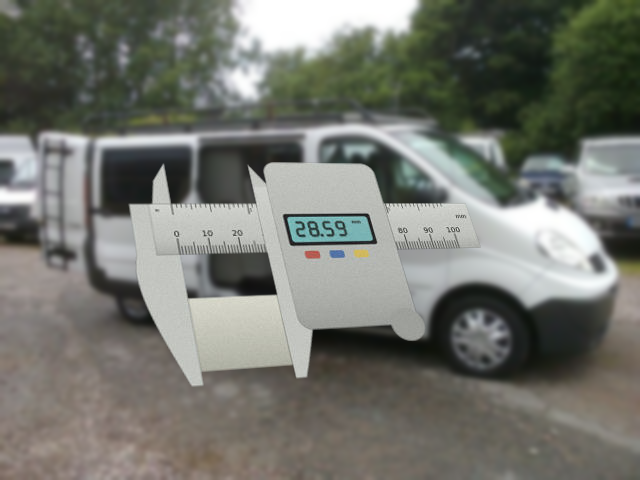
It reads value=28.59 unit=mm
